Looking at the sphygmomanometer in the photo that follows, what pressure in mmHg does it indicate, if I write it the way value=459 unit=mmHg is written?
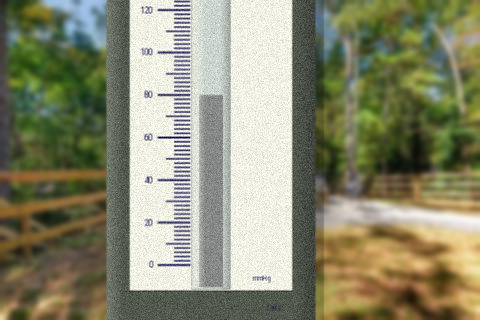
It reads value=80 unit=mmHg
